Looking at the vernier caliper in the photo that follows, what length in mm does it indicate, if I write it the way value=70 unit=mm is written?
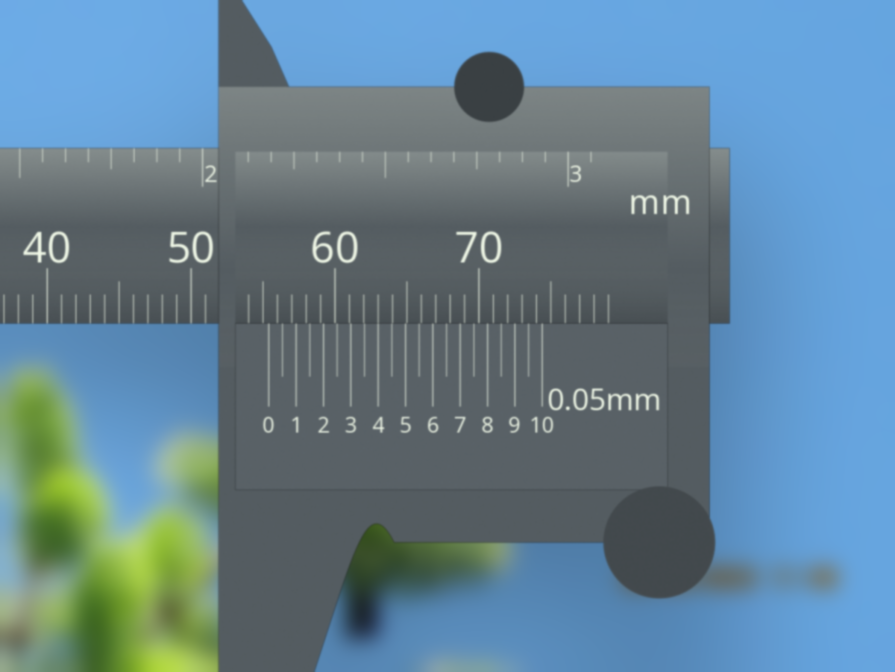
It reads value=55.4 unit=mm
